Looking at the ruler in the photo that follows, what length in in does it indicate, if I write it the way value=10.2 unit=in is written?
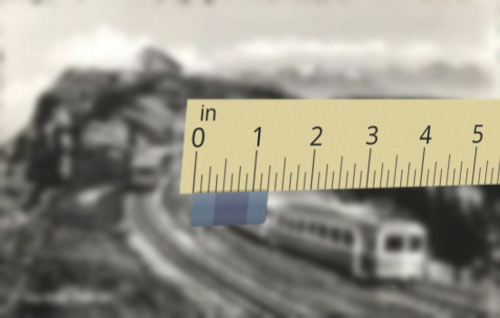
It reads value=1.25 unit=in
